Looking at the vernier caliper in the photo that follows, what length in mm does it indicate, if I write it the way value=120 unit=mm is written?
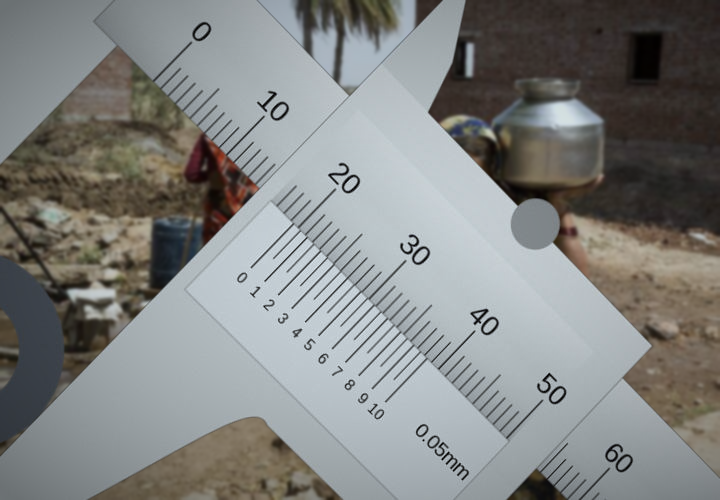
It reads value=19.4 unit=mm
